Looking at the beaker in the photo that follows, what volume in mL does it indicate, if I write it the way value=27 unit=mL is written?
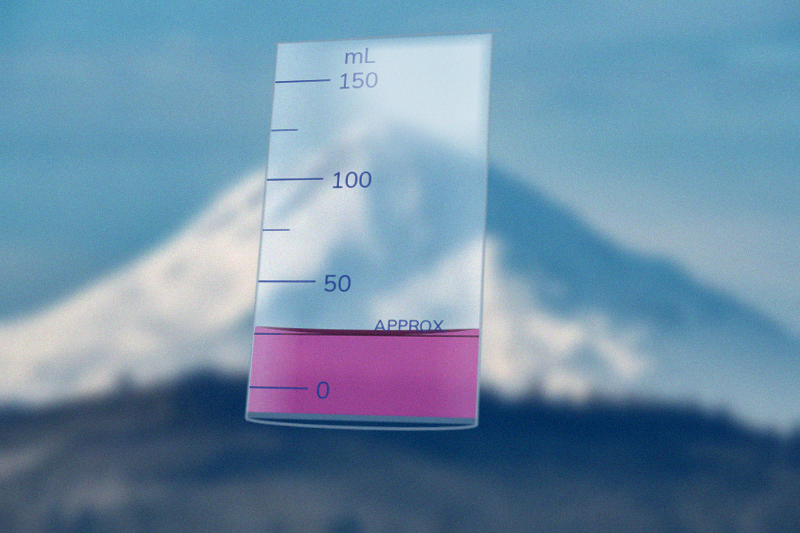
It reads value=25 unit=mL
